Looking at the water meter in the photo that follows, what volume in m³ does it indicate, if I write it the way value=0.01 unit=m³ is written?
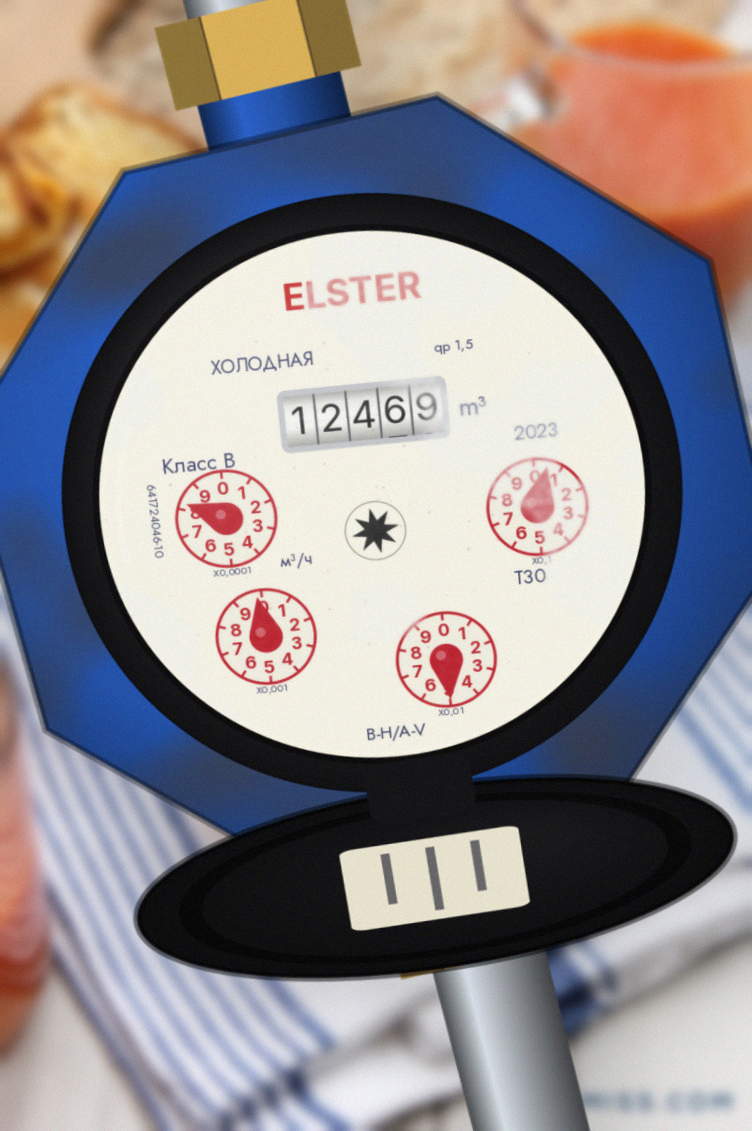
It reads value=12469.0498 unit=m³
